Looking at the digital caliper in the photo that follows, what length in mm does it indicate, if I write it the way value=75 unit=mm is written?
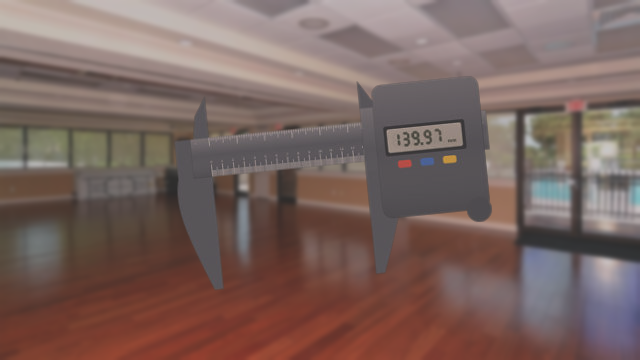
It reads value=139.97 unit=mm
